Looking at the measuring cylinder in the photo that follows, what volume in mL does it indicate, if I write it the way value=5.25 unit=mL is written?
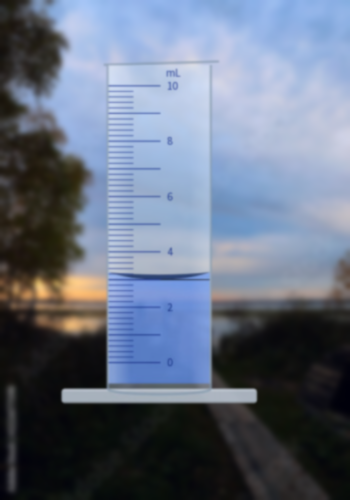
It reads value=3 unit=mL
